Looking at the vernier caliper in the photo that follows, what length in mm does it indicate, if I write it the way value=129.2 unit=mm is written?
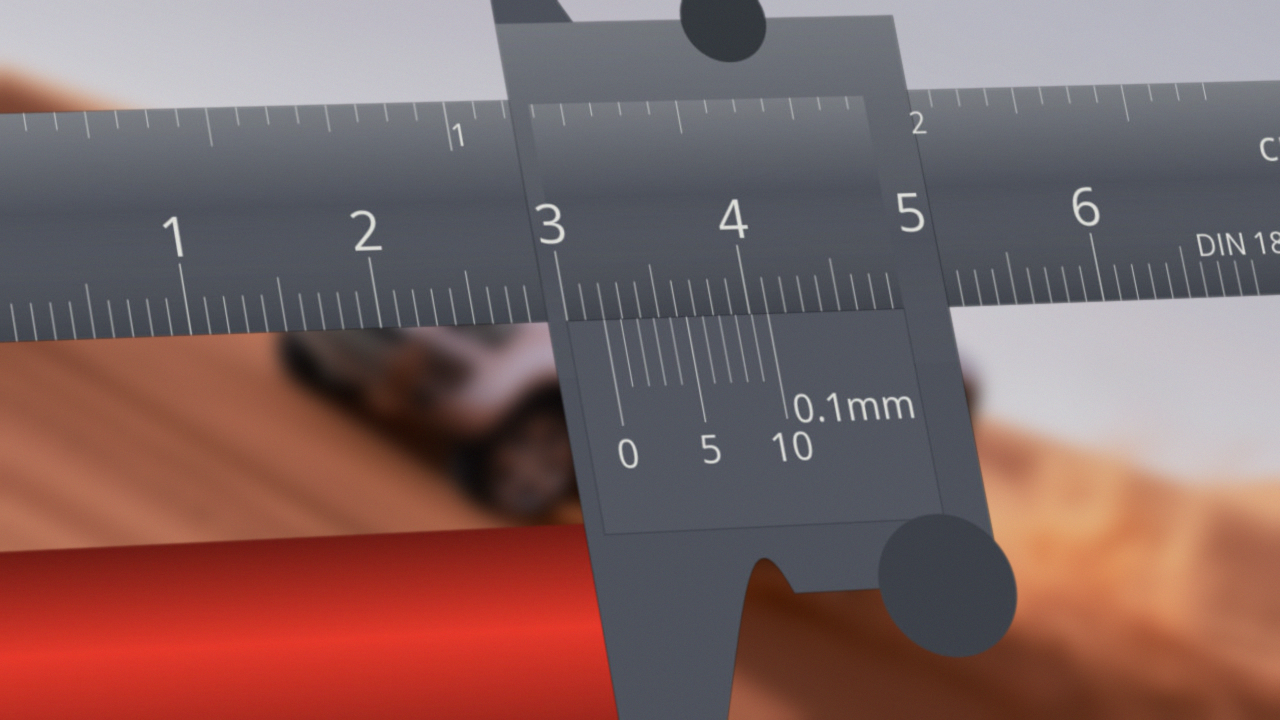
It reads value=32.0 unit=mm
